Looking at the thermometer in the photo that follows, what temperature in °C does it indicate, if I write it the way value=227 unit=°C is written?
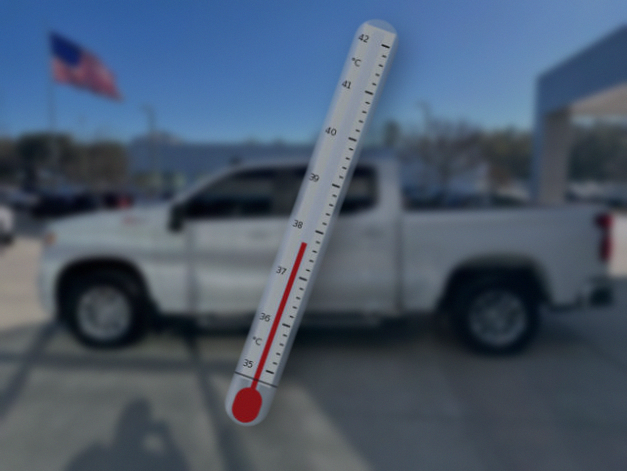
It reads value=37.7 unit=°C
